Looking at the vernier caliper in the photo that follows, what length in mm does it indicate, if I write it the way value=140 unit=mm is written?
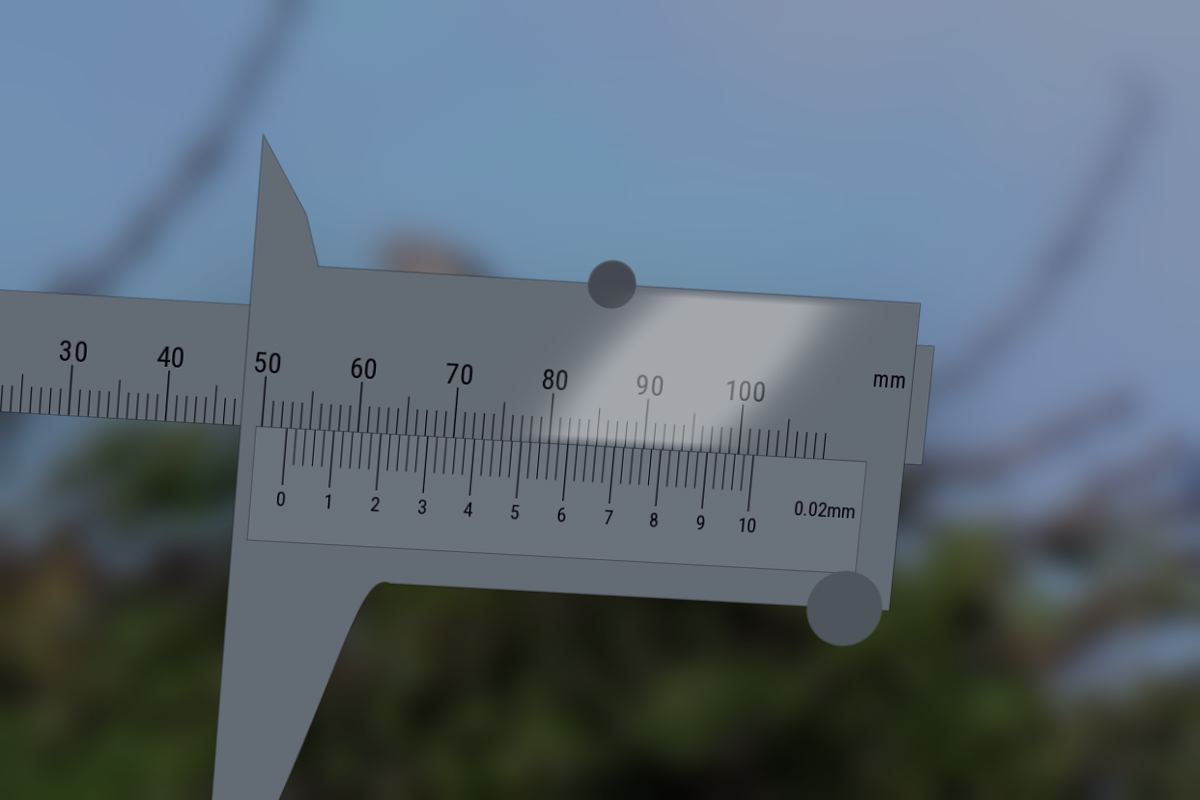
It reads value=52.6 unit=mm
